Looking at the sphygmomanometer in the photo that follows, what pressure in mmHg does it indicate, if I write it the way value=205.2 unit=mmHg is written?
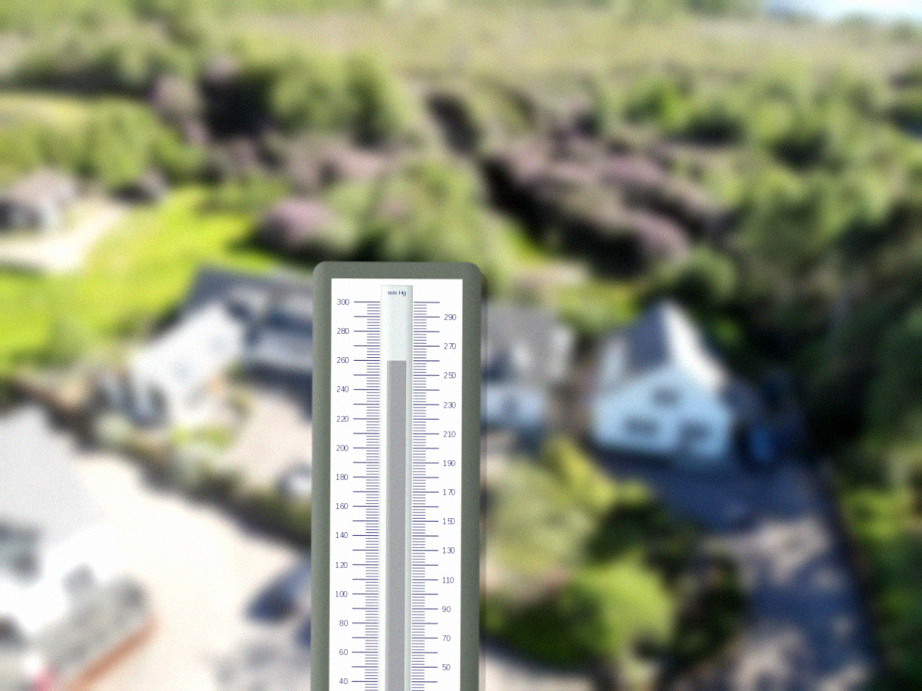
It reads value=260 unit=mmHg
